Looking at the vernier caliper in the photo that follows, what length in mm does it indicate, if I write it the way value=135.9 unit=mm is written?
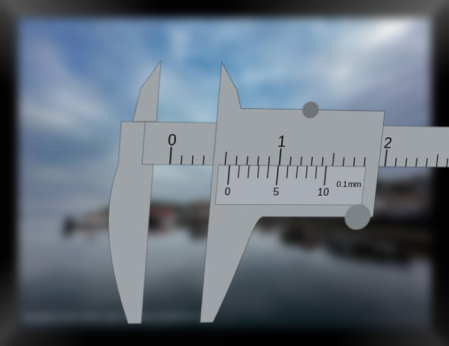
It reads value=5.4 unit=mm
